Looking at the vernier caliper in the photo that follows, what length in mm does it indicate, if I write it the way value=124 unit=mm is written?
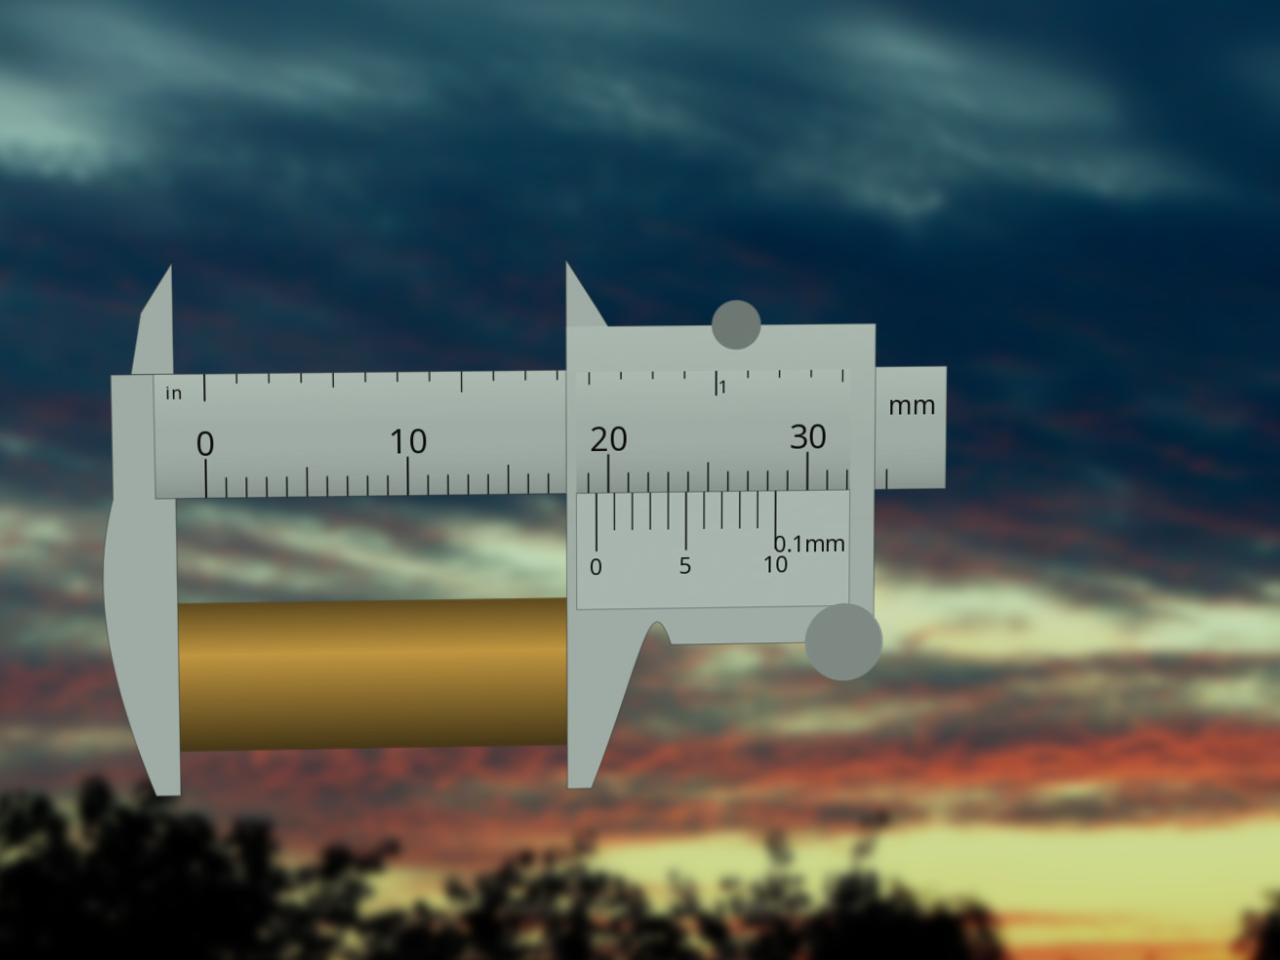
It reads value=19.4 unit=mm
